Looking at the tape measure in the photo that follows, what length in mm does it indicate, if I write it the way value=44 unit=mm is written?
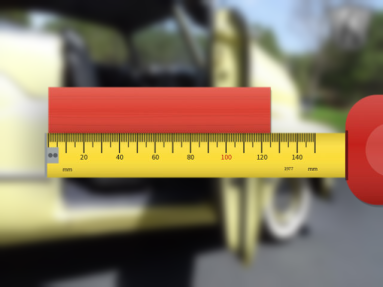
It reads value=125 unit=mm
